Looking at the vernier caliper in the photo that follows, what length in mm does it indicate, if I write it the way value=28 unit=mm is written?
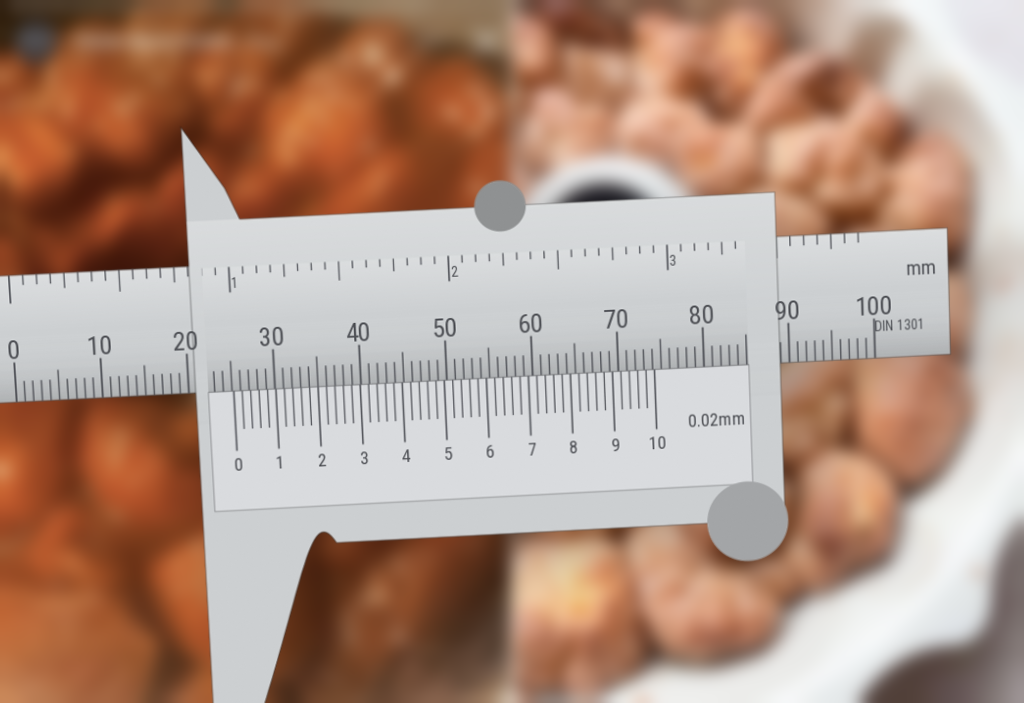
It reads value=25.2 unit=mm
